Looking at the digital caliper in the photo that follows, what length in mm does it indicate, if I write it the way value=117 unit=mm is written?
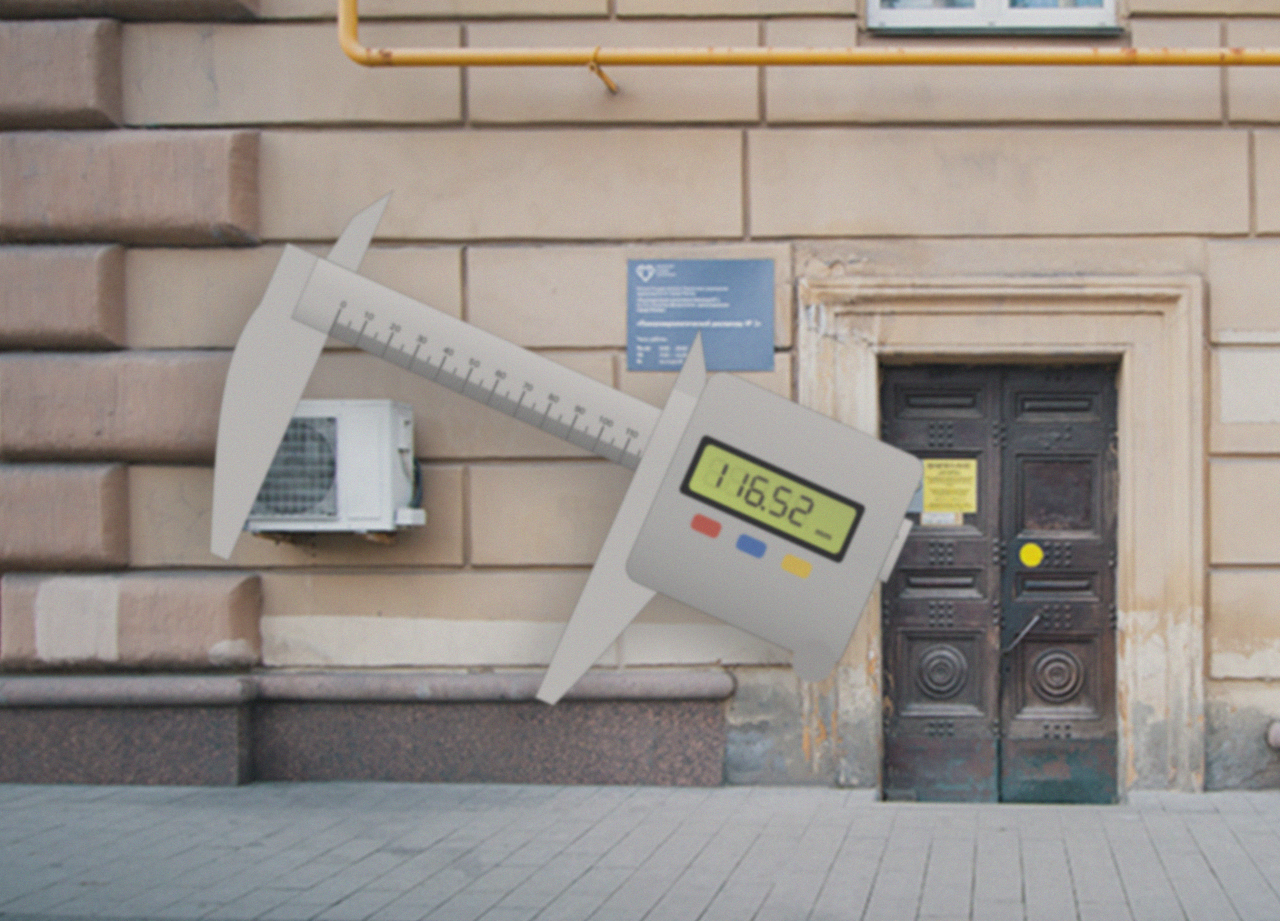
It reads value=116.52 unit=mm
